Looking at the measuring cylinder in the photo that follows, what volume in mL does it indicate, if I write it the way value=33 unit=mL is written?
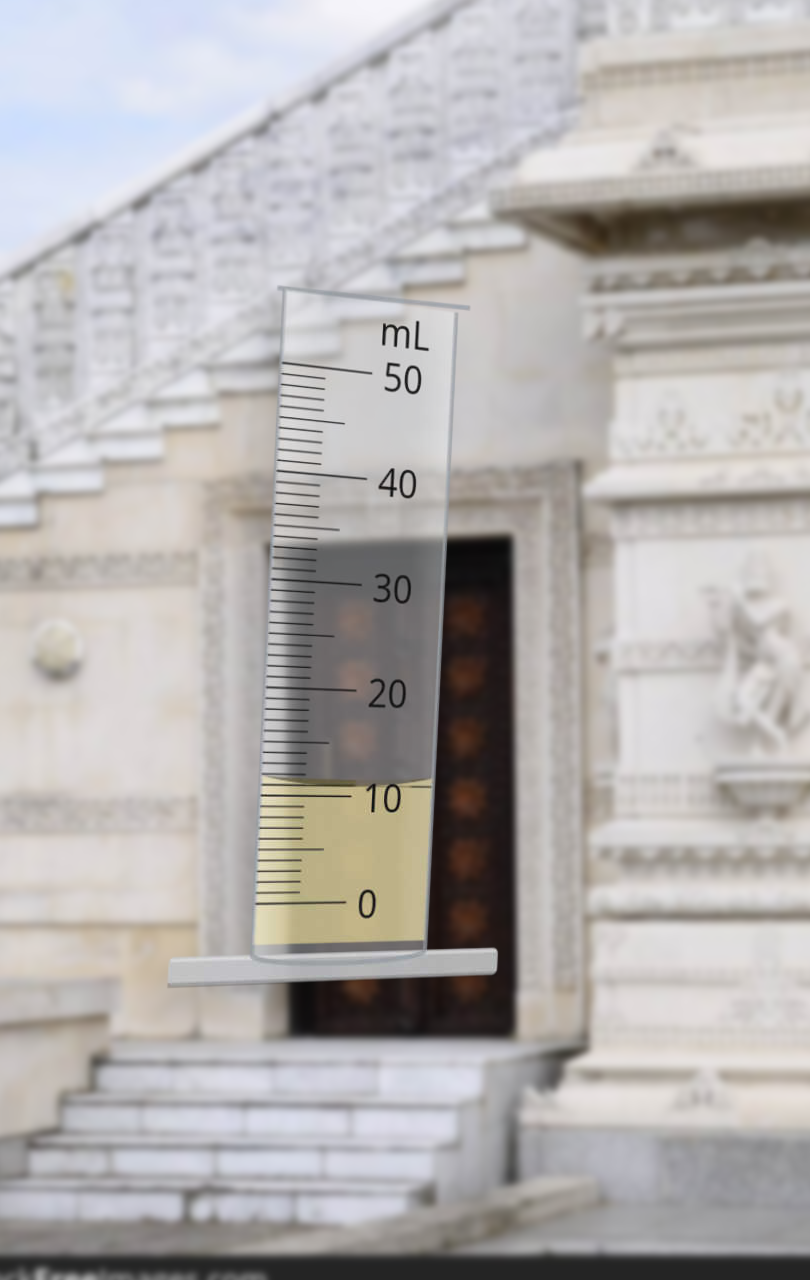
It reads value=11 unit=mL
